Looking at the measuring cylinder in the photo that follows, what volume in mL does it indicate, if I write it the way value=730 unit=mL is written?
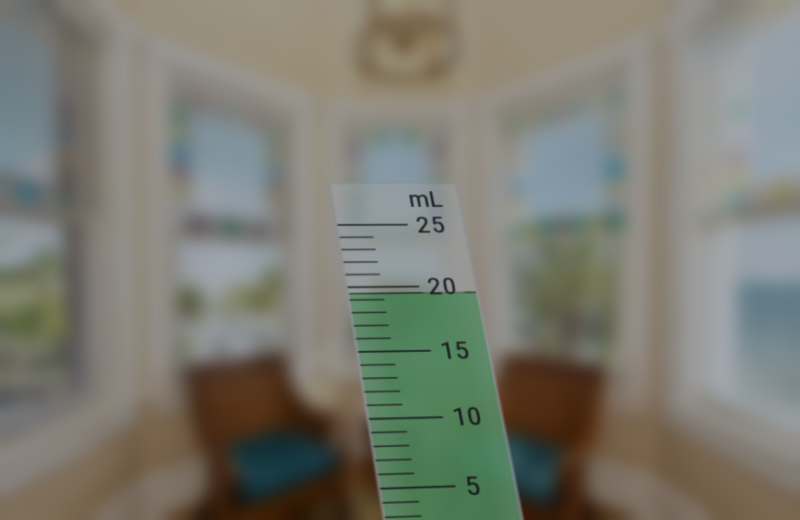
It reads value=19.5 unit=mL
